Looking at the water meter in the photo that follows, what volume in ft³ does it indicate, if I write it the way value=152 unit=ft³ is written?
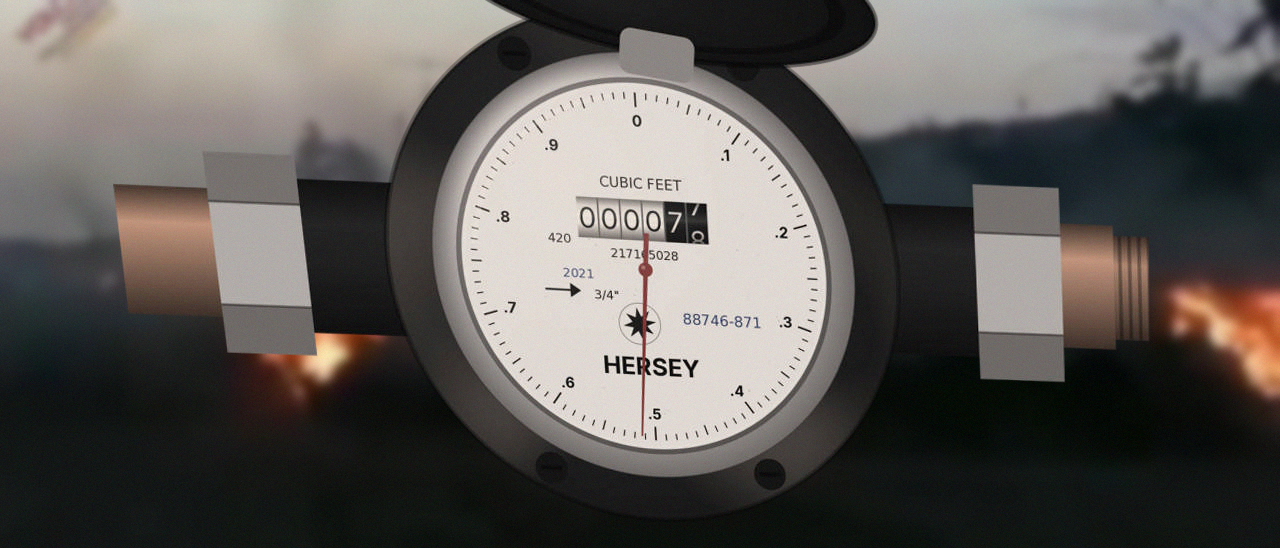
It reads value=77.51 unit=ft³
